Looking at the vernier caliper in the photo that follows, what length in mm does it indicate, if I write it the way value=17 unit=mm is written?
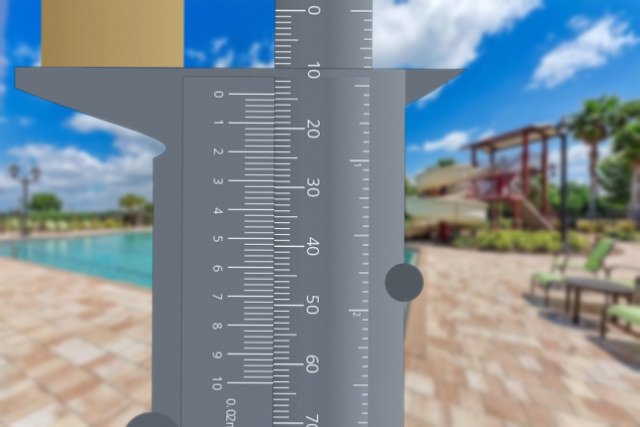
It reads value=14.2 unit=mm
